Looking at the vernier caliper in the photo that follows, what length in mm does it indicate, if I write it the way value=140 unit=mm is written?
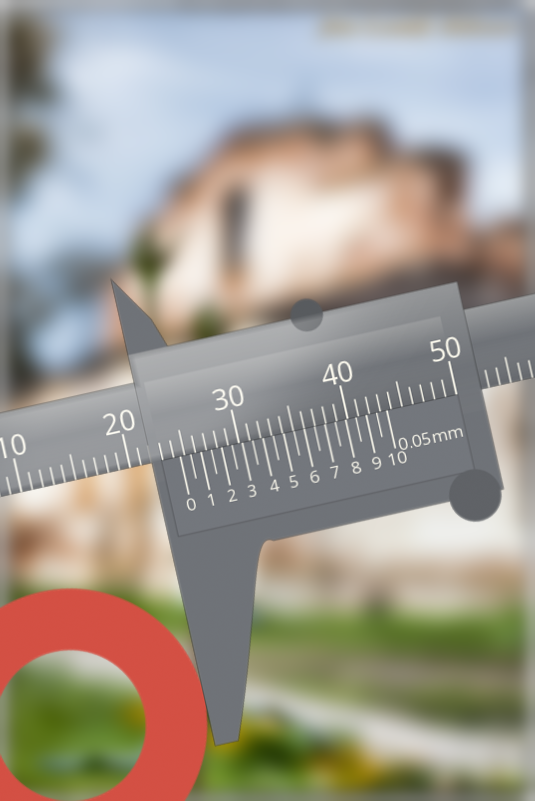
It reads value=24.6 unit=mm
